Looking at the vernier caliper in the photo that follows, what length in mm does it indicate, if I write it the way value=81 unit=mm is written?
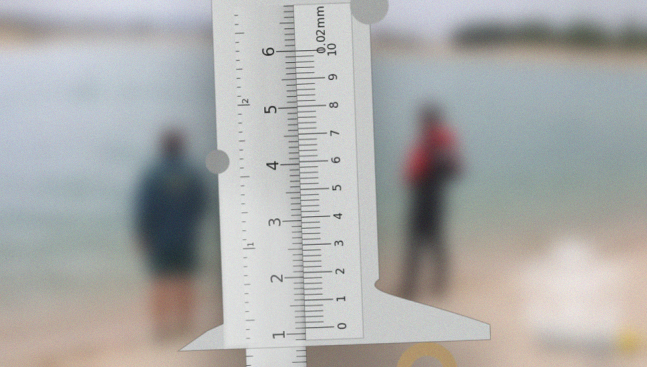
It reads value=11.0 unit=mm
